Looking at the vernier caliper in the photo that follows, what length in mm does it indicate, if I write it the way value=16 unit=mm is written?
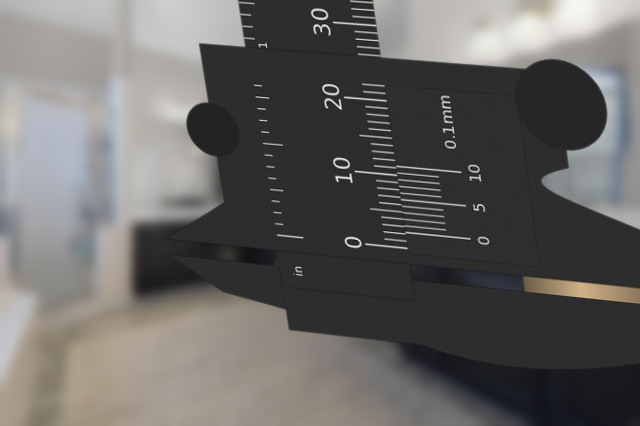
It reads value=2.2 unit=mm
